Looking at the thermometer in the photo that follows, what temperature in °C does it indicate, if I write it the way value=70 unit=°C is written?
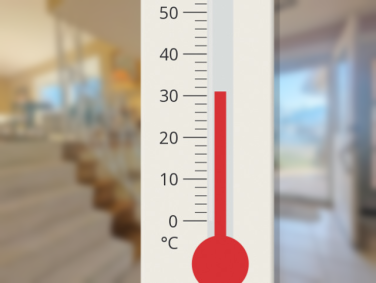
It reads value=31 unit=°C
